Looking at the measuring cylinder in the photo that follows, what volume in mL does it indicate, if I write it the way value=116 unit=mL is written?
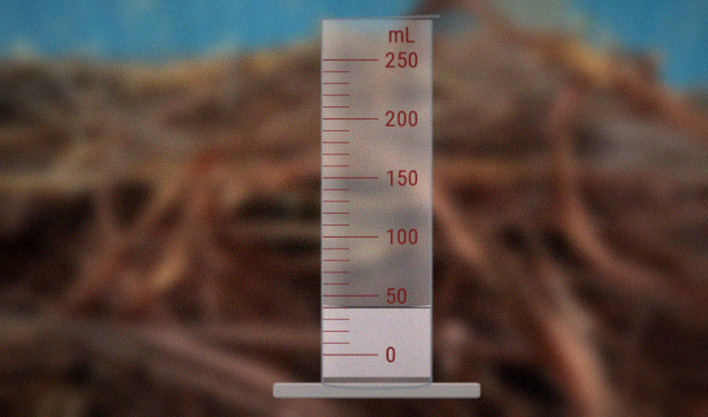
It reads value=40 unit=mL
